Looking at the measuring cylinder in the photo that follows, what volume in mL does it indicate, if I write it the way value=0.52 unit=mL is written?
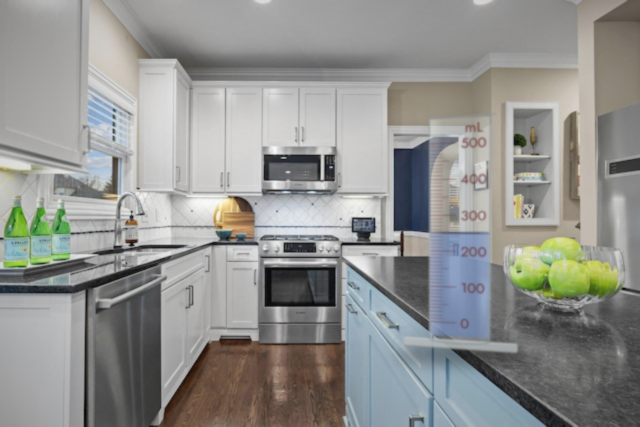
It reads value=250 unit=mL
